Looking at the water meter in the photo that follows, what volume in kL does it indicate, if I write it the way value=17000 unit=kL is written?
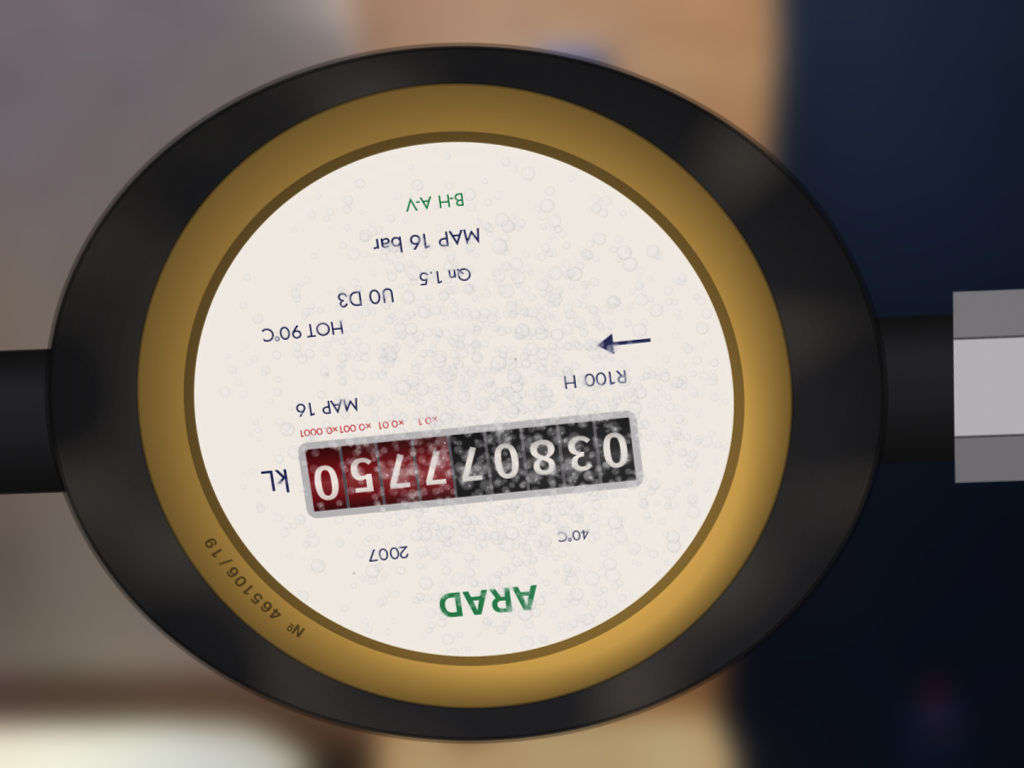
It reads value=3807.7750 unit=kL
